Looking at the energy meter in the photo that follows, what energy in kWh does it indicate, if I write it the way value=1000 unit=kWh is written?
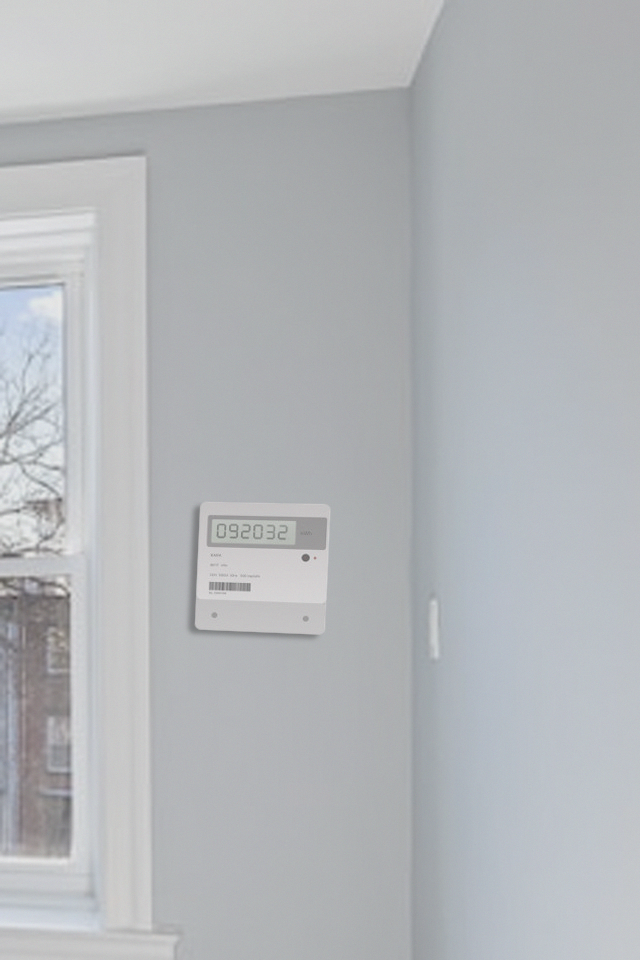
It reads value=92032 unit=kWh
